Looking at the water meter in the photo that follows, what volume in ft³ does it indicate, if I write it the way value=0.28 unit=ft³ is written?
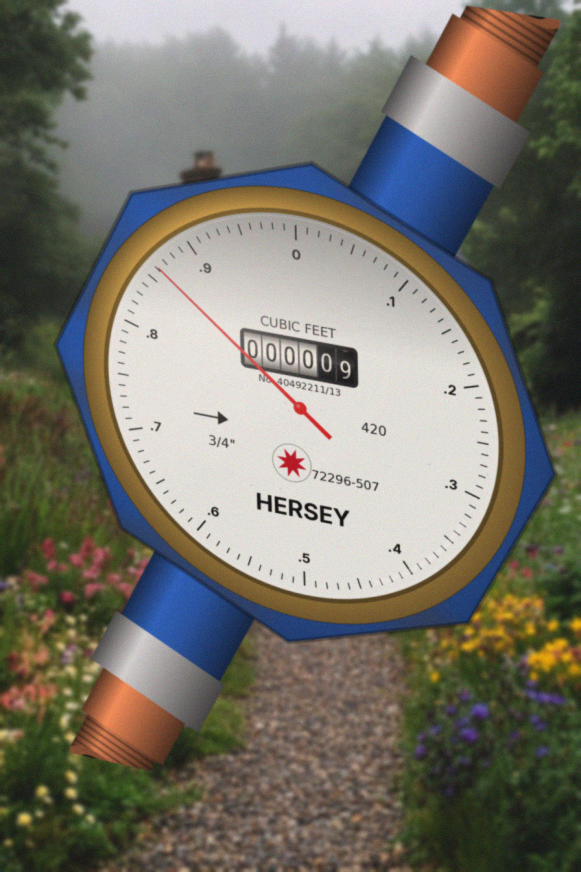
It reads value=8.86 unit=ft³
